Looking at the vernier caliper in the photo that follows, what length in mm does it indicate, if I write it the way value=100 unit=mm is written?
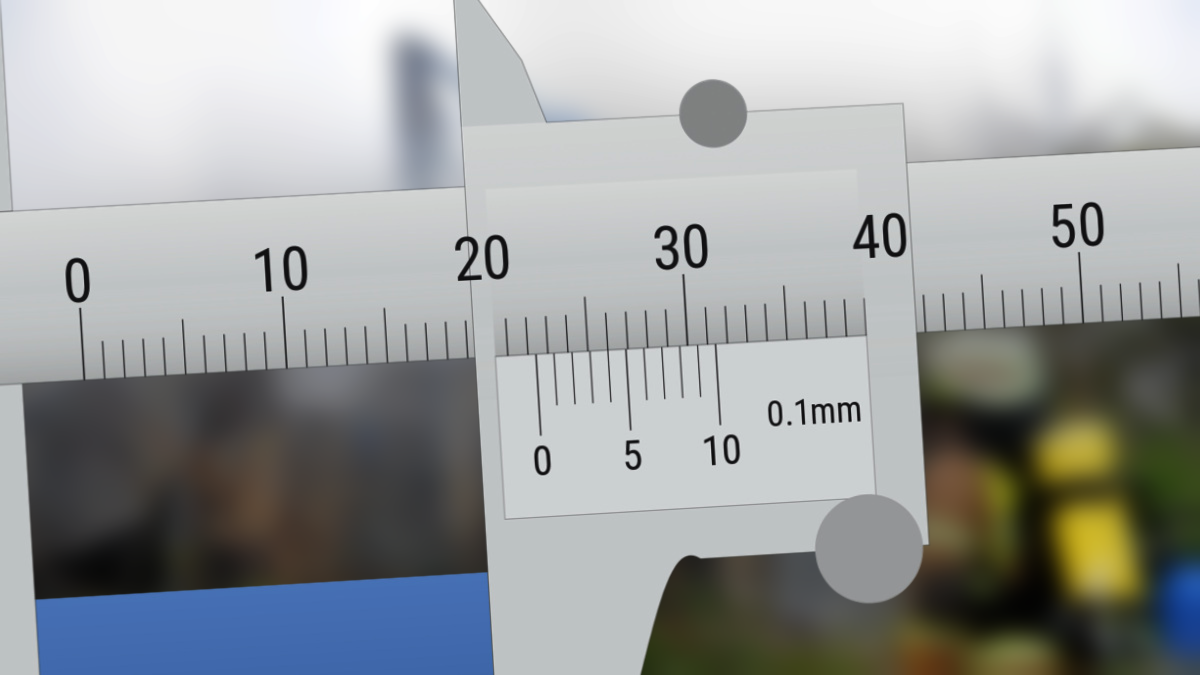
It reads value=22.4 unit=mm
